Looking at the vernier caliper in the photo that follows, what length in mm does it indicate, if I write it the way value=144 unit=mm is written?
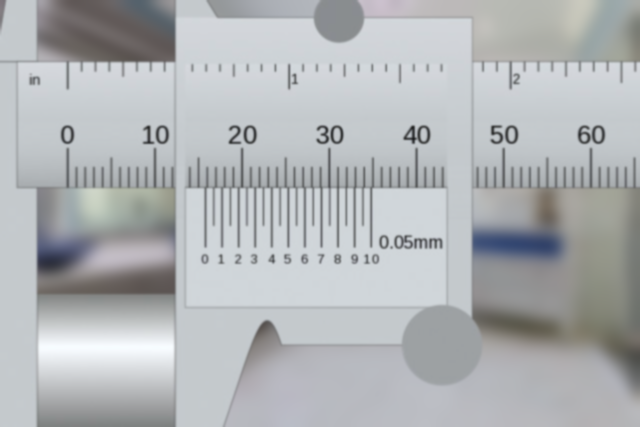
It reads value=15.8 unit=mm
